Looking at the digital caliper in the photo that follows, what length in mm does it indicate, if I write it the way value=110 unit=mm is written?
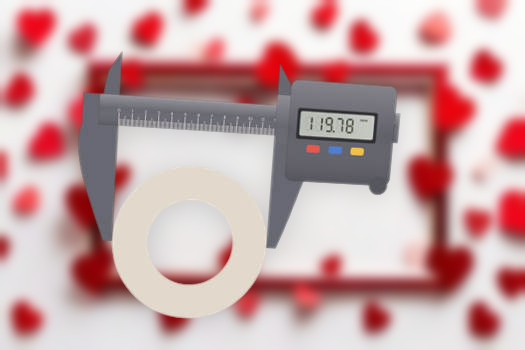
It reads value=119.78 unit=mm
